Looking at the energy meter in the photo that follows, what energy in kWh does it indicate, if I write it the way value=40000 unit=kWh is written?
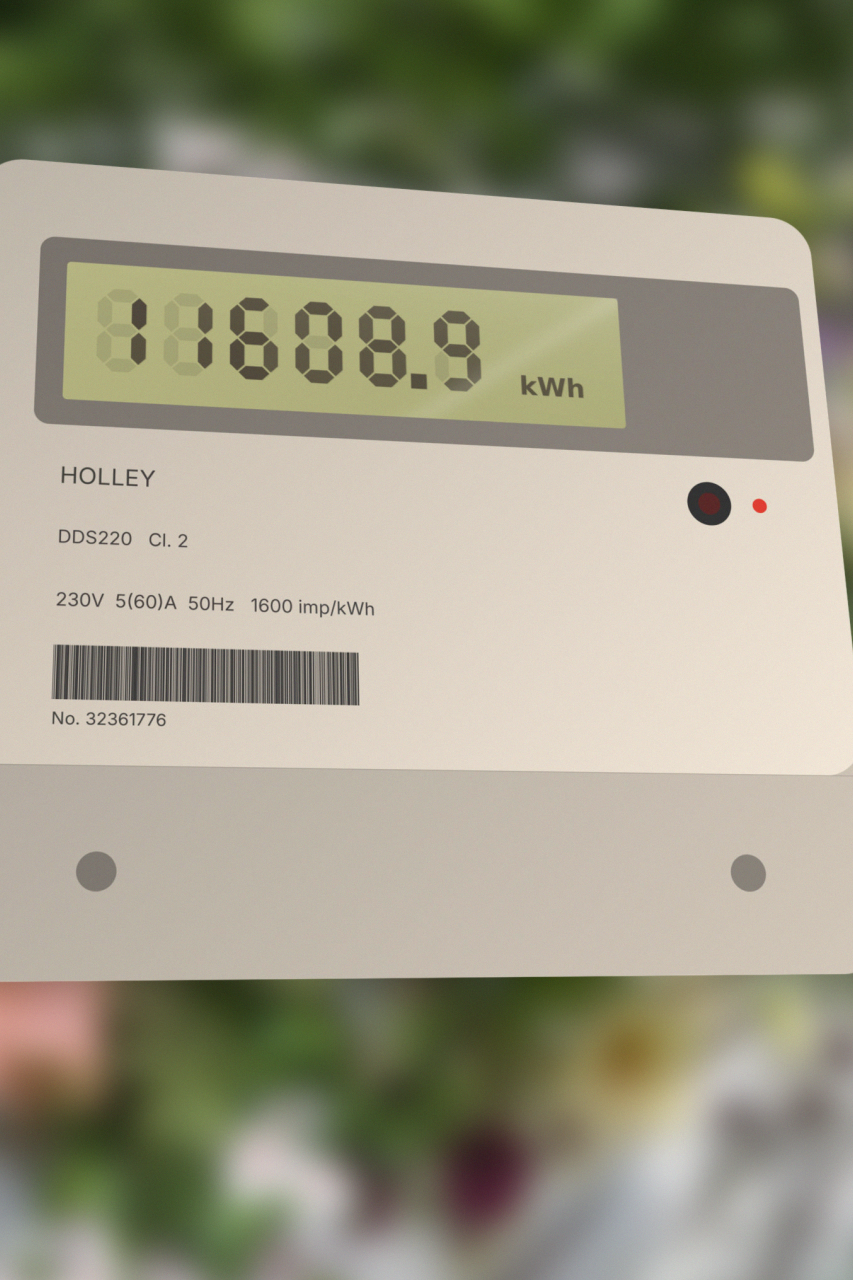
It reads value=11608.9 unit=kWh
